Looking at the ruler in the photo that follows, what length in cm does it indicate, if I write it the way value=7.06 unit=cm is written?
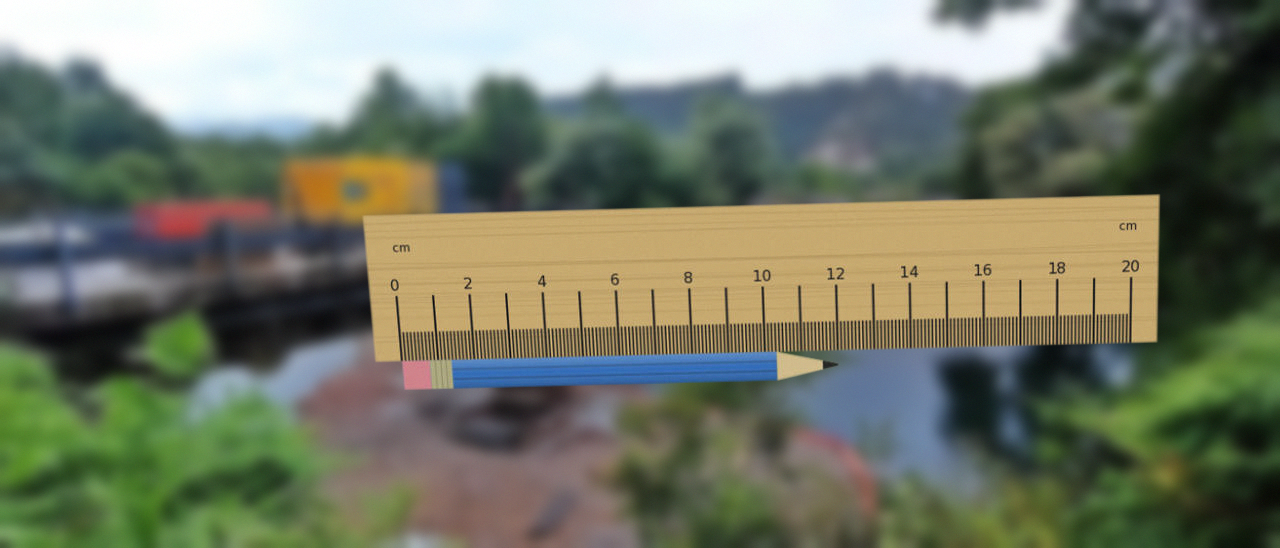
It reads value=12 unit=cm
